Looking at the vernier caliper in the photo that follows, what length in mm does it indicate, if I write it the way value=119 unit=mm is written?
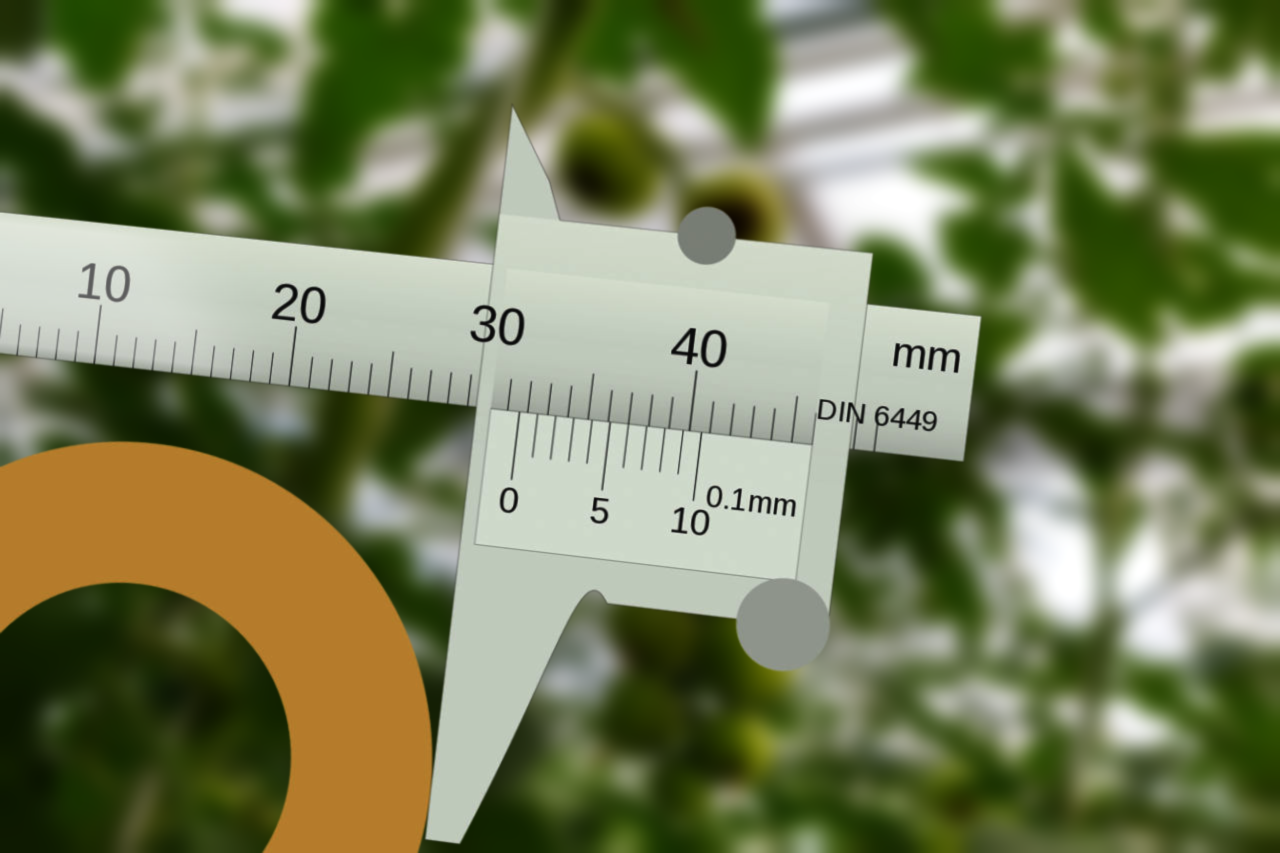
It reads value=31.6 unit=mm
